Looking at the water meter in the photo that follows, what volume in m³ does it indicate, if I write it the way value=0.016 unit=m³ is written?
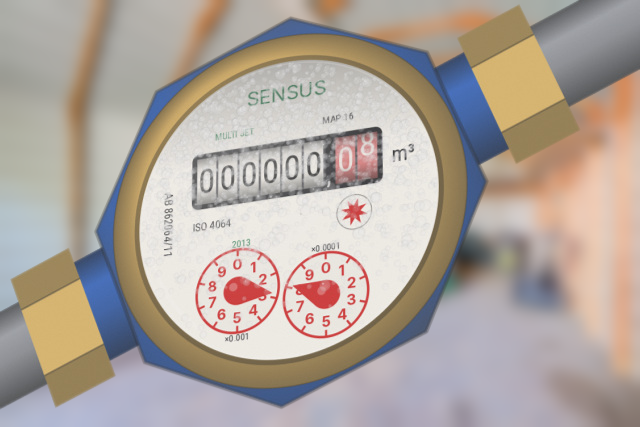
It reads value=0.0828 unit=m³
